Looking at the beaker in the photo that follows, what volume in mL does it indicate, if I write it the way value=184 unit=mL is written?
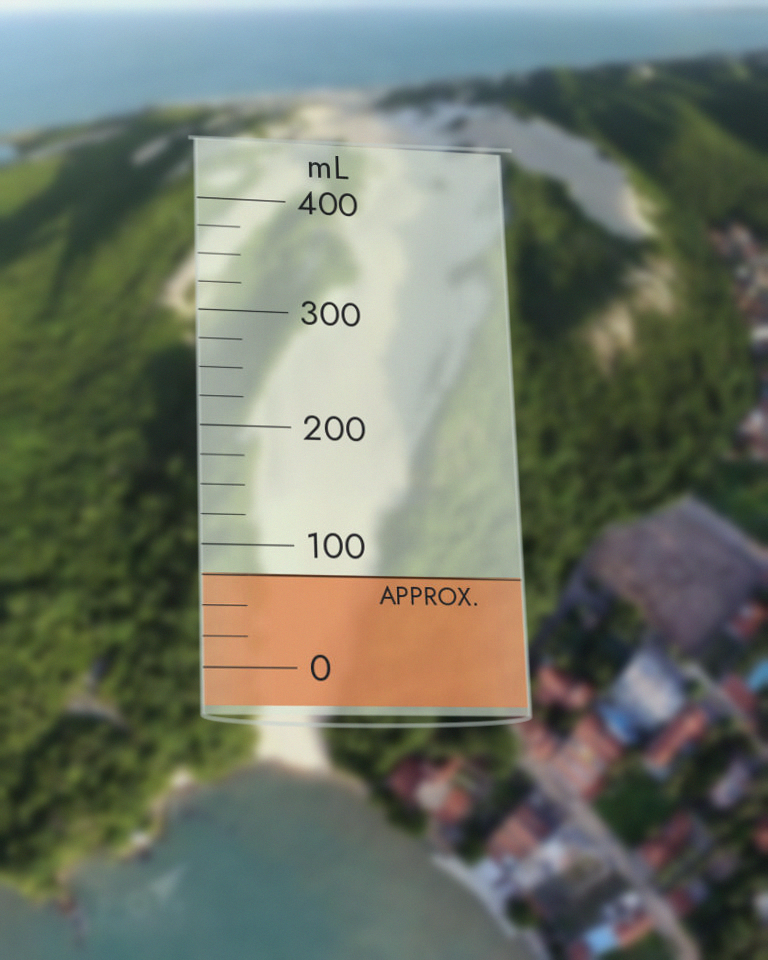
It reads value=75 unit=mL
